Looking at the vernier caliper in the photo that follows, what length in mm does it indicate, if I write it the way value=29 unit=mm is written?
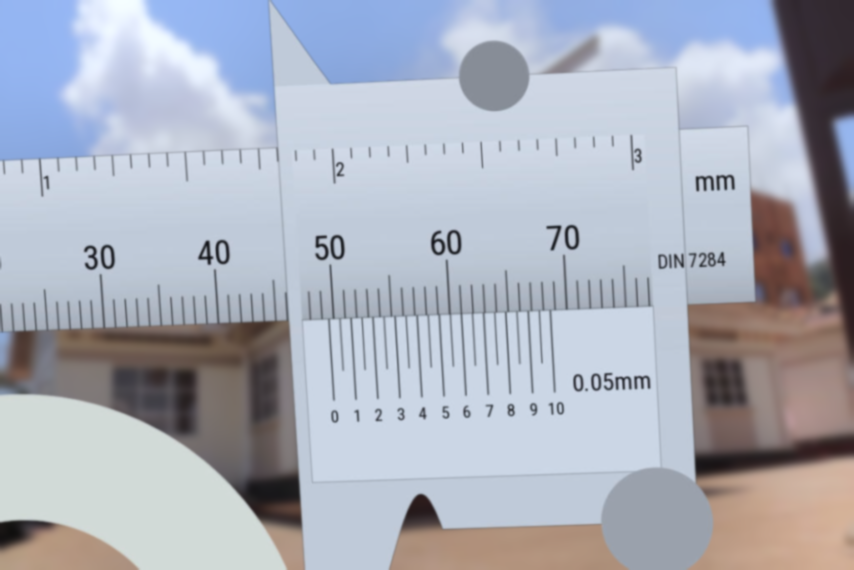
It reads value=49.6 unit=mm
